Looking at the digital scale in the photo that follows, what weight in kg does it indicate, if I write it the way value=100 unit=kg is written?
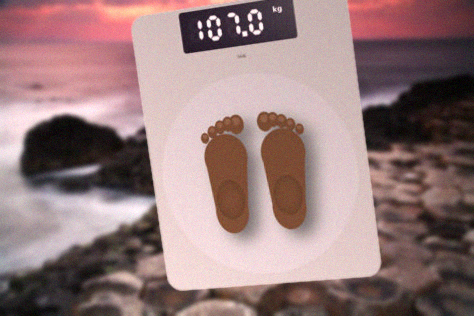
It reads value=107.0 unit=kg
